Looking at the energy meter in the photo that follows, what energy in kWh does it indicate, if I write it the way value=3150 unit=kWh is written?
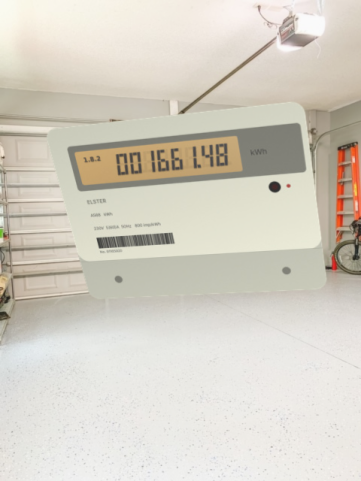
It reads value=1661.48 unit=kWh
